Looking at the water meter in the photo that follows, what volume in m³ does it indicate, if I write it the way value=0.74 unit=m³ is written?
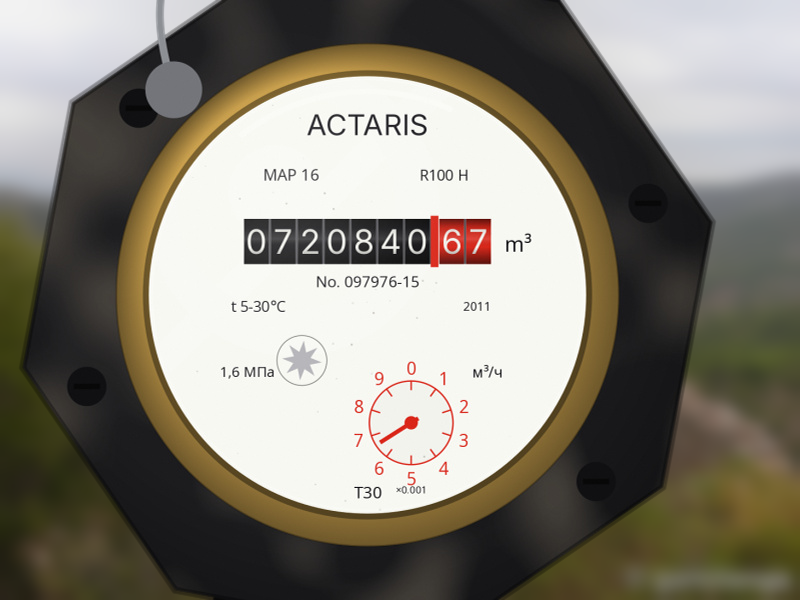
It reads value=720840.676 unit=m³
